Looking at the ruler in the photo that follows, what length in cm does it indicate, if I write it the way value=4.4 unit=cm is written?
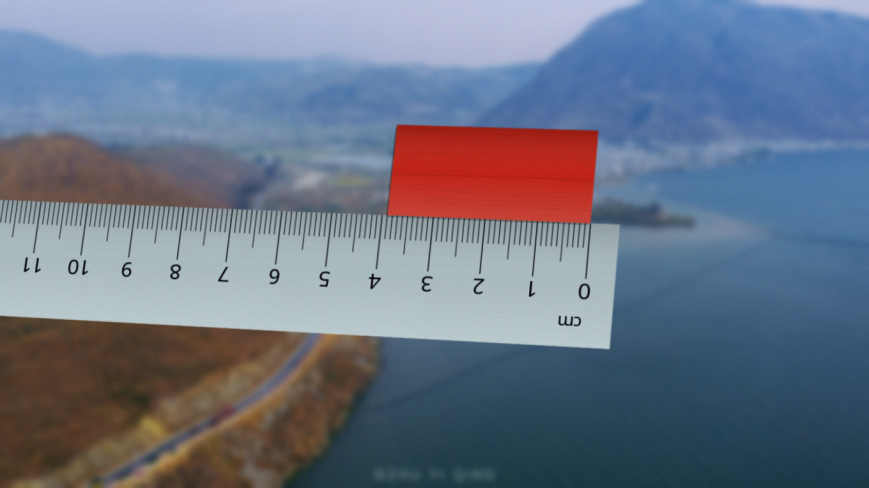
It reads value=3.9 unit=cm
